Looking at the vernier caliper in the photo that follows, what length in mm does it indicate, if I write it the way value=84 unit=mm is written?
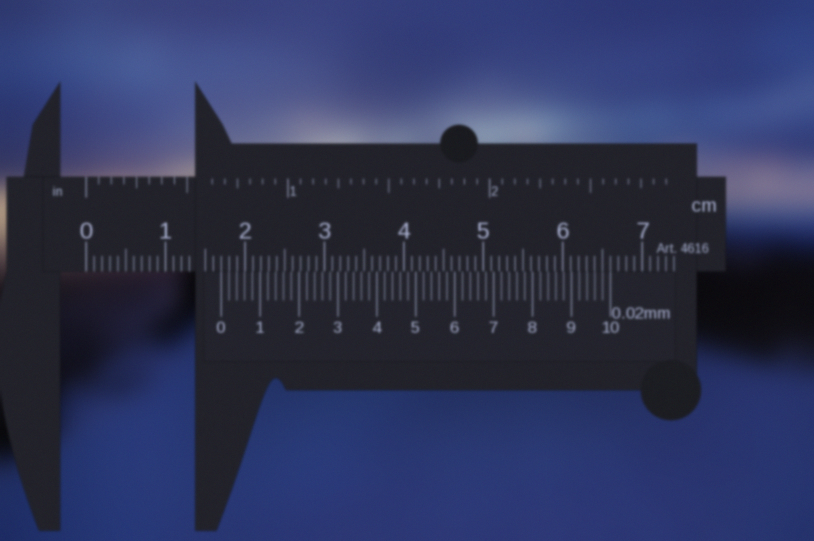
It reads value=17.0 unit=mm
